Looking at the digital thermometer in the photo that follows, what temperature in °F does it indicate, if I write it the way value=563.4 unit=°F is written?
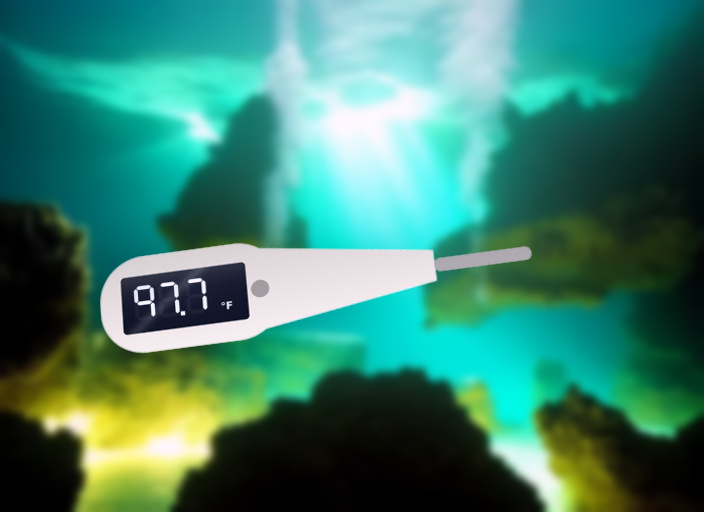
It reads value=97.7 unit=°F
